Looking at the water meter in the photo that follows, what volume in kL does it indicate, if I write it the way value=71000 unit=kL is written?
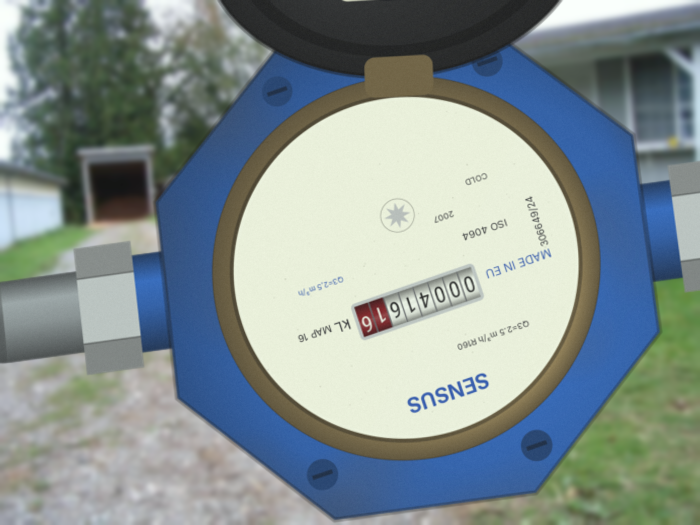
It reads value=416.16 unit=kL
